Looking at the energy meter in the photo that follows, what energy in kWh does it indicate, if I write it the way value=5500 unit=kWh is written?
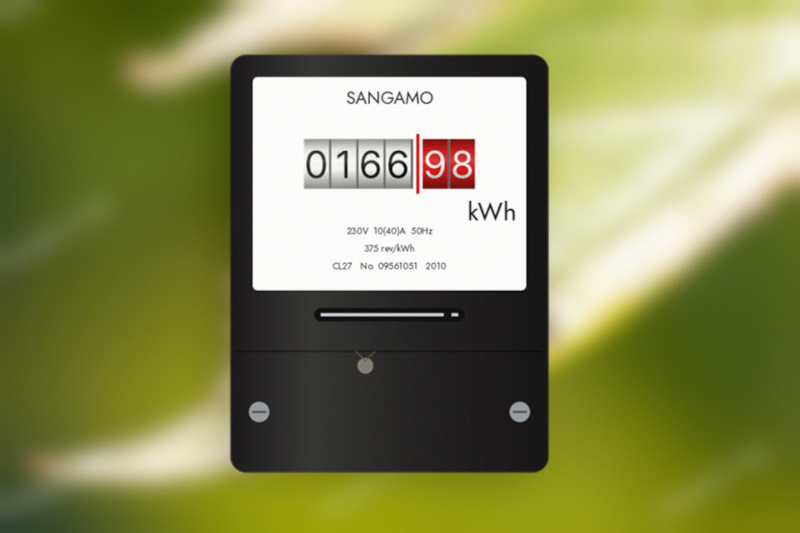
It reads value=166.98 unit=kWh
